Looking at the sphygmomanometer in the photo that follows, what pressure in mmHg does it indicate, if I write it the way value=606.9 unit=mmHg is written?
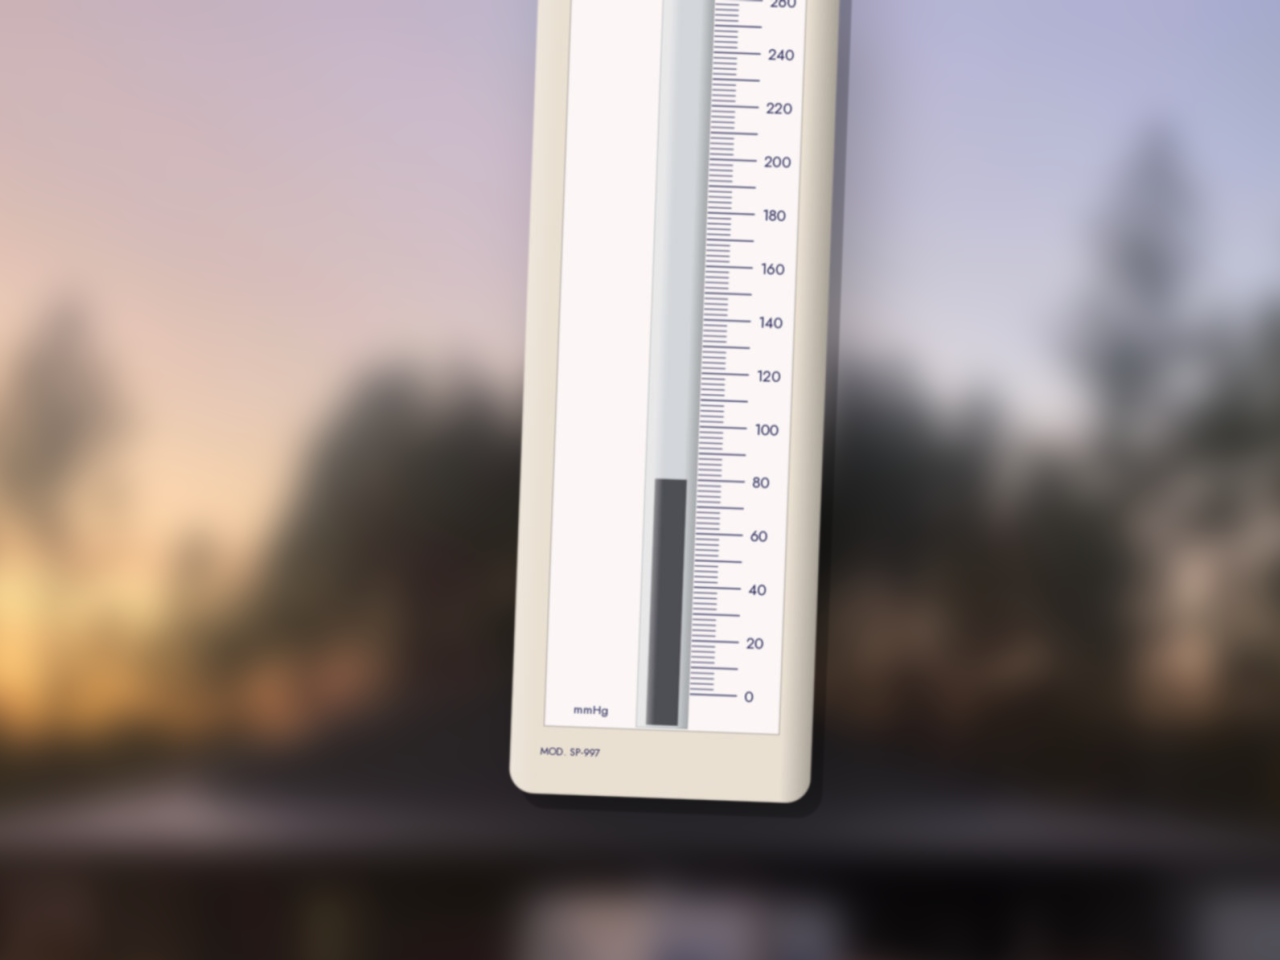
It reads value=80 unit=mmHg
